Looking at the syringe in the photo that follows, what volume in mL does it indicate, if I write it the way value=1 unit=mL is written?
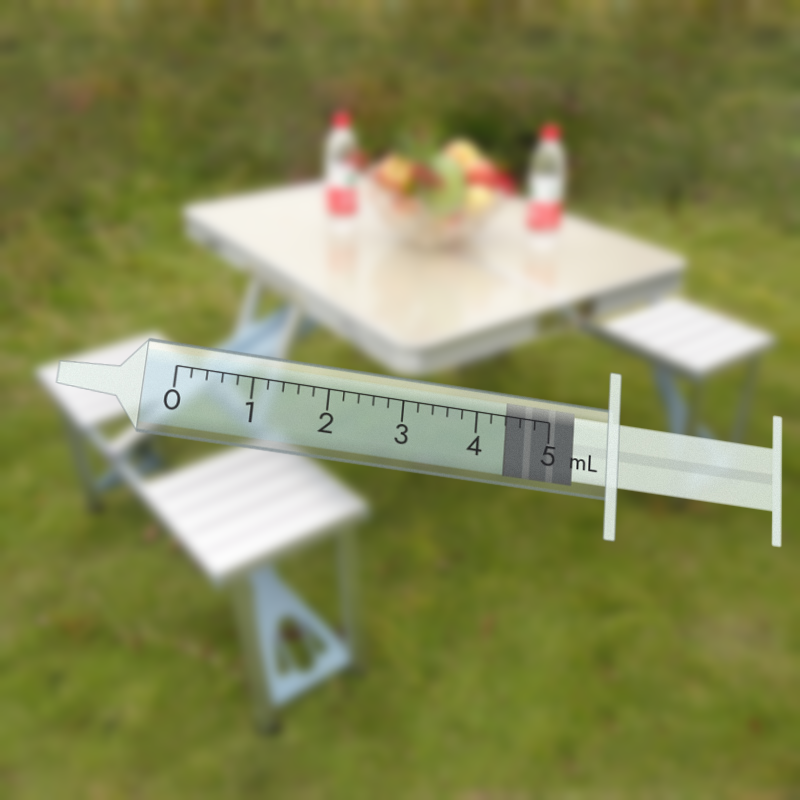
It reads value=4.4 unit=mL
